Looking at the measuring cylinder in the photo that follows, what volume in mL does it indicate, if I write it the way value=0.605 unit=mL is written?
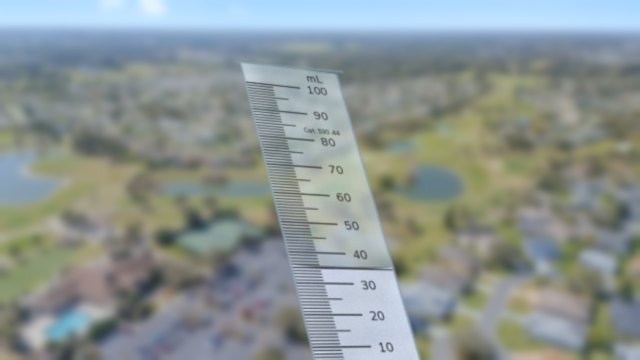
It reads value=35 unit=mL
